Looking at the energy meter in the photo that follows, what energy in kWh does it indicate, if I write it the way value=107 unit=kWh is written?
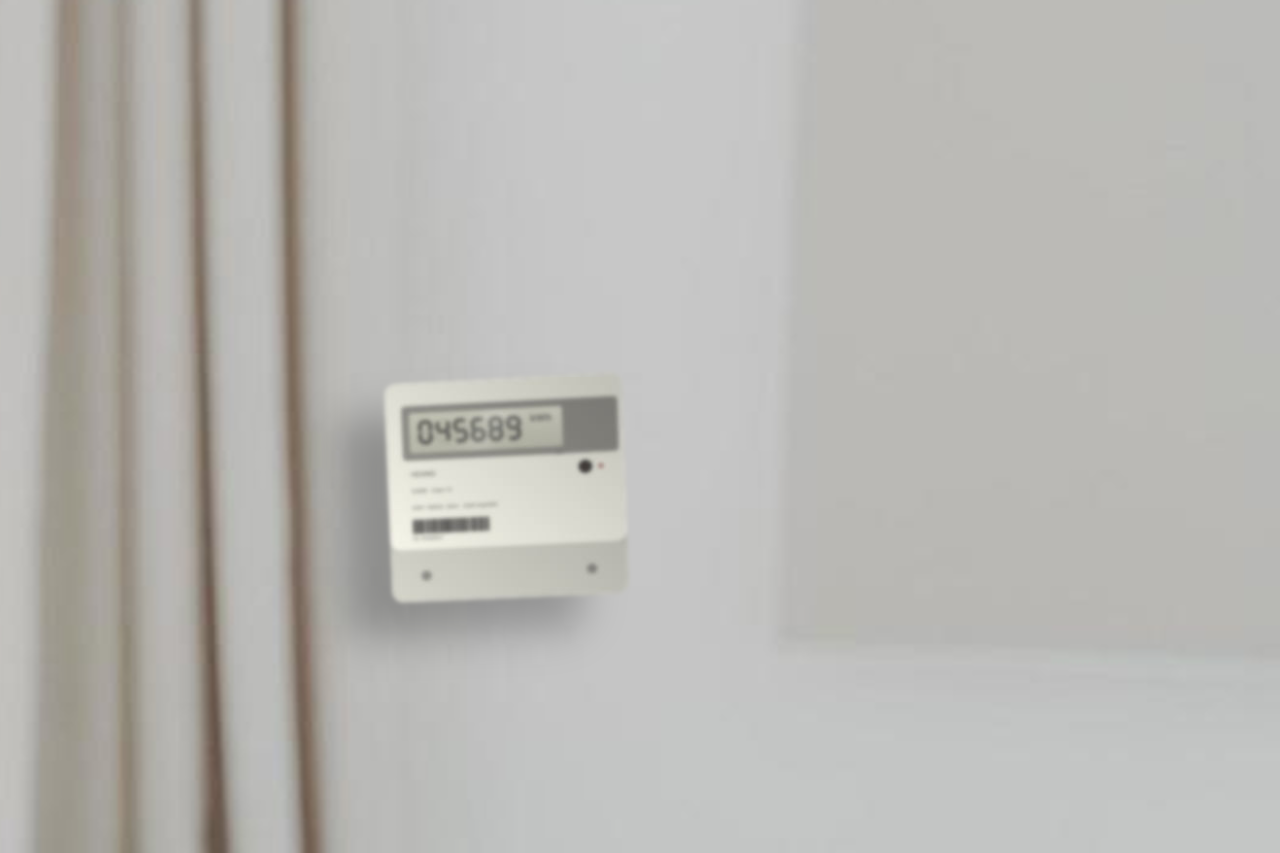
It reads value=45689 unit=kWh
